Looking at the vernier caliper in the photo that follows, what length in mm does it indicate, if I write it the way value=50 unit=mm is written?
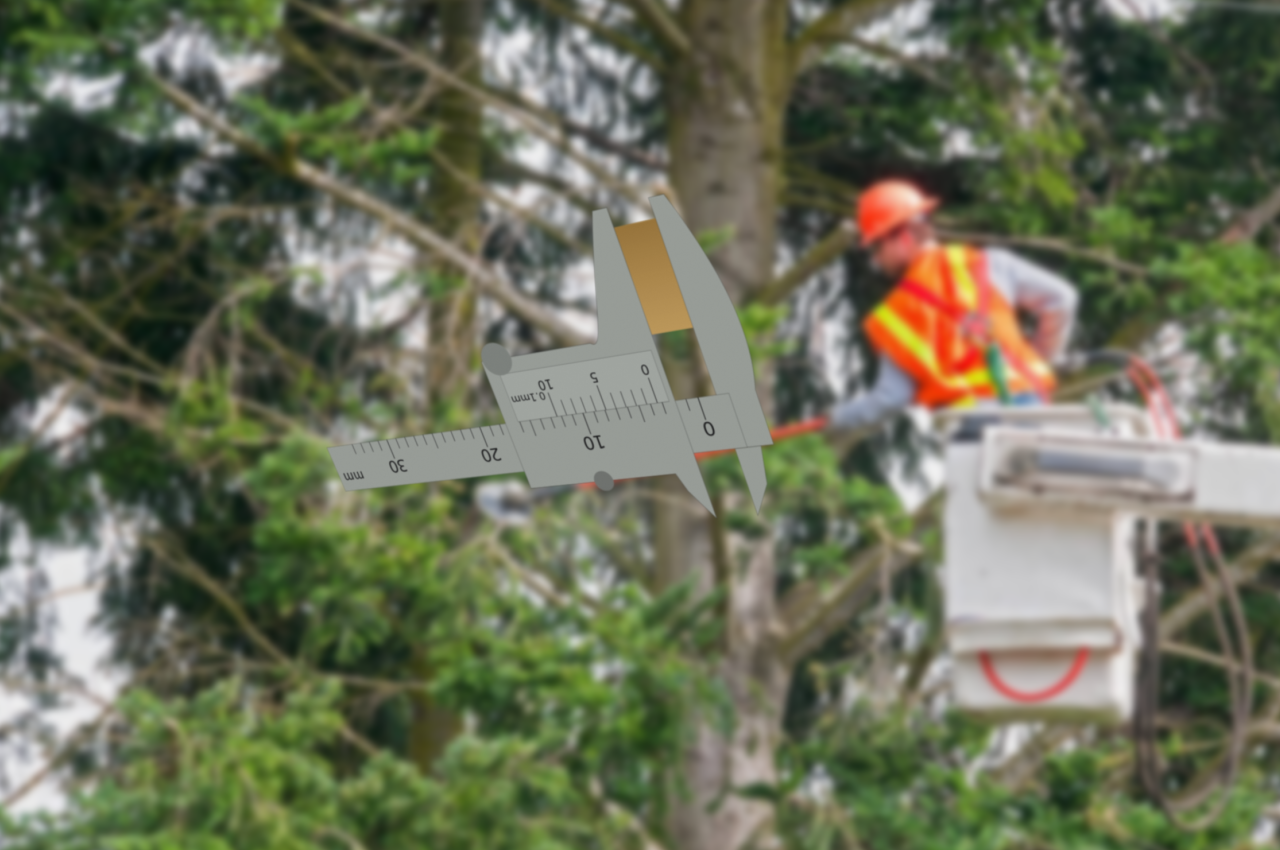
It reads value=3.4 unit=mm
